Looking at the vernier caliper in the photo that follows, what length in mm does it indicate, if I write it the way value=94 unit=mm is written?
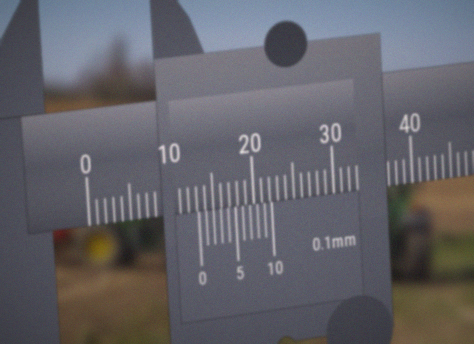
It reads value=13.2 unit=mm
